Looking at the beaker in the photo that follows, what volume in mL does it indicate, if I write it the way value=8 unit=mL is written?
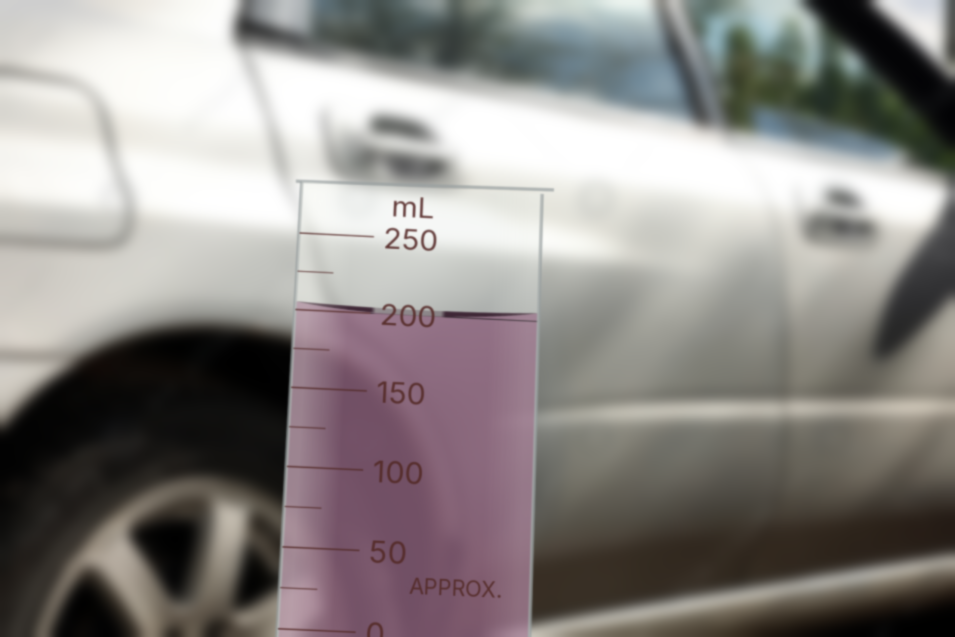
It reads value=200 unit=mL
